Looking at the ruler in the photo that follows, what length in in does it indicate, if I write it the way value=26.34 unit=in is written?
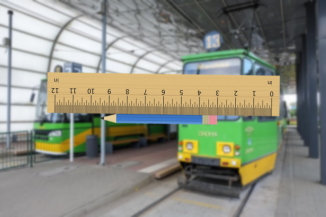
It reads value=6.5 unit=in
